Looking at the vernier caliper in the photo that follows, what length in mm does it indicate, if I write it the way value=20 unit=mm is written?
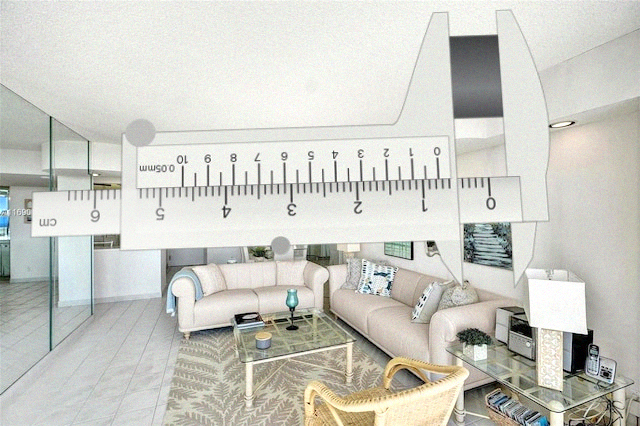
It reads value=7.6 unit=mm
